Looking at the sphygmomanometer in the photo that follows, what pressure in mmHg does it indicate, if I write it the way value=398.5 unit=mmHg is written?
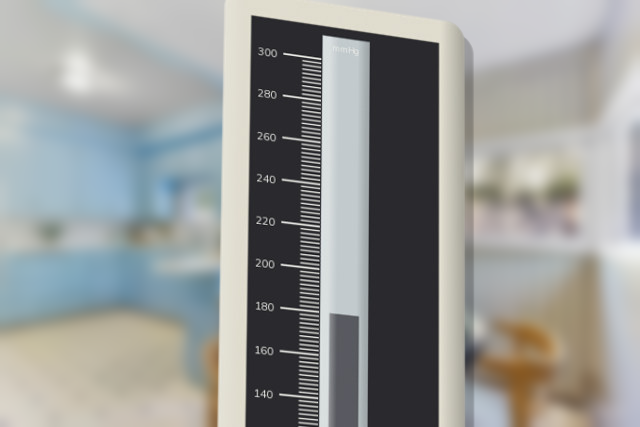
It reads value=180 unit=mmHg
